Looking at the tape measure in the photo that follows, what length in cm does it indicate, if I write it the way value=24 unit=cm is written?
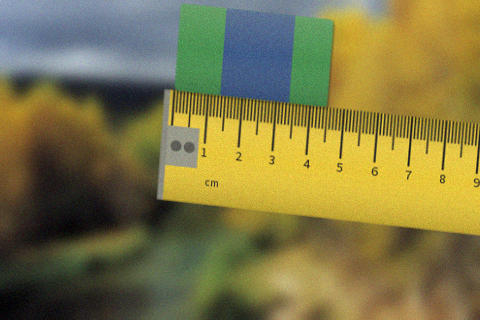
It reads value=4.5 unit=cm
